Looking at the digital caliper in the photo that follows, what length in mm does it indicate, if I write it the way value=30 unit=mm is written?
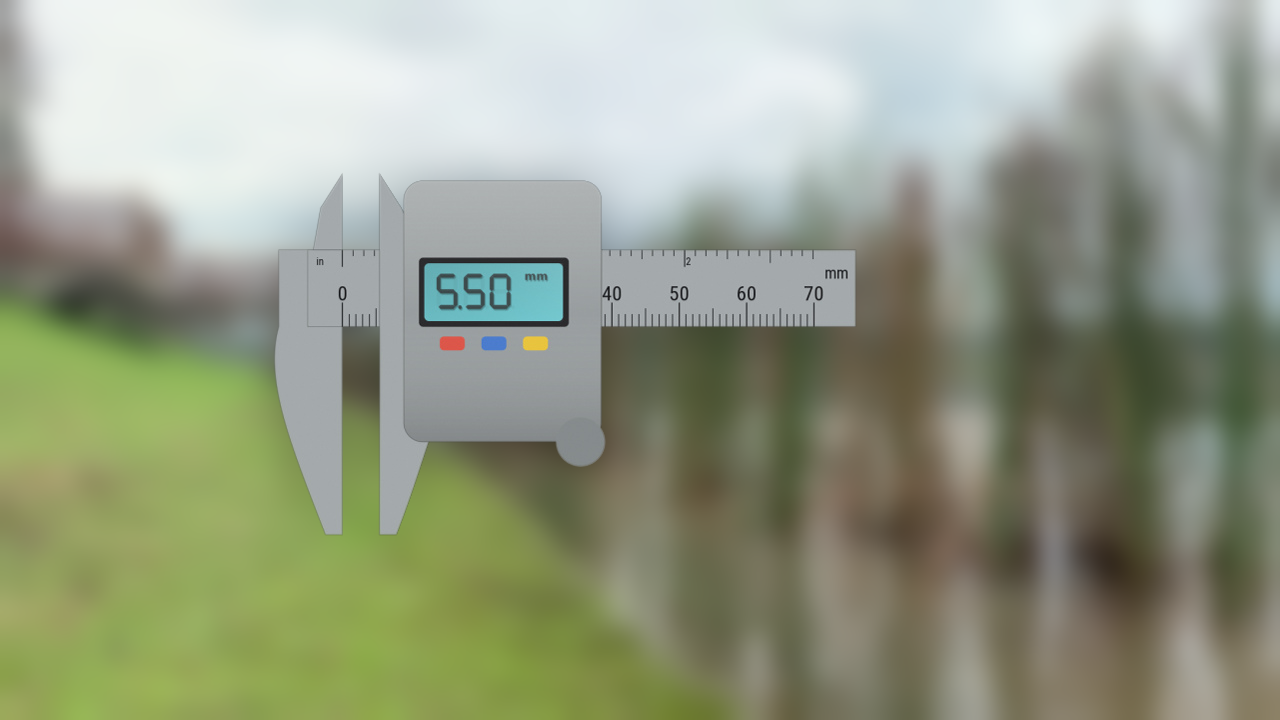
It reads value=5.50 unit=mm
